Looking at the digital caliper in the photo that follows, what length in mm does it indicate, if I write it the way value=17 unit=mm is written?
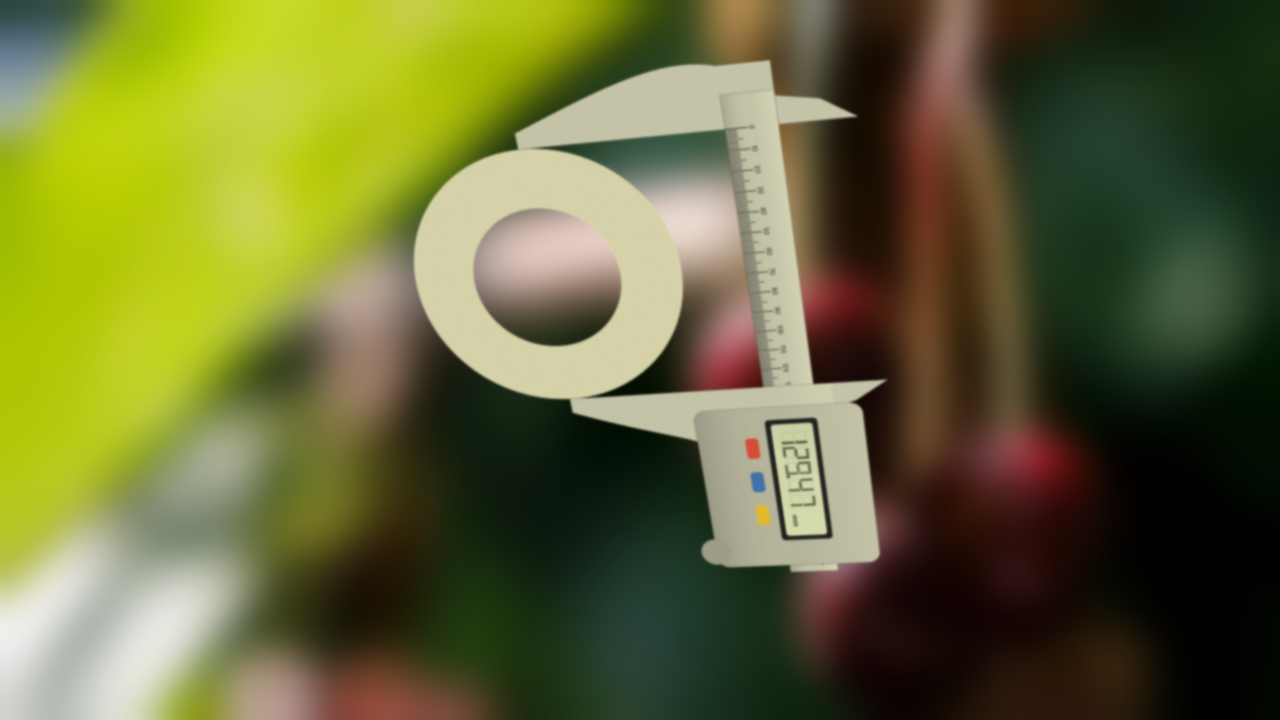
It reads value=129.47 unit=mm
